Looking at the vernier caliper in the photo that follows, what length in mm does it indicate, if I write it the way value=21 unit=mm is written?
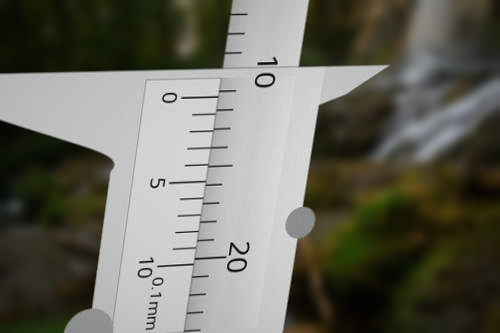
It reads value=11.3 unit=mm
